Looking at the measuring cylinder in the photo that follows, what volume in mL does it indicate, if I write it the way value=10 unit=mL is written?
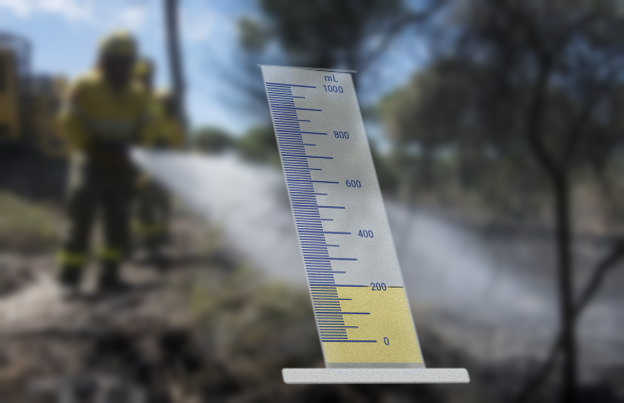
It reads value=200 unit=mL
